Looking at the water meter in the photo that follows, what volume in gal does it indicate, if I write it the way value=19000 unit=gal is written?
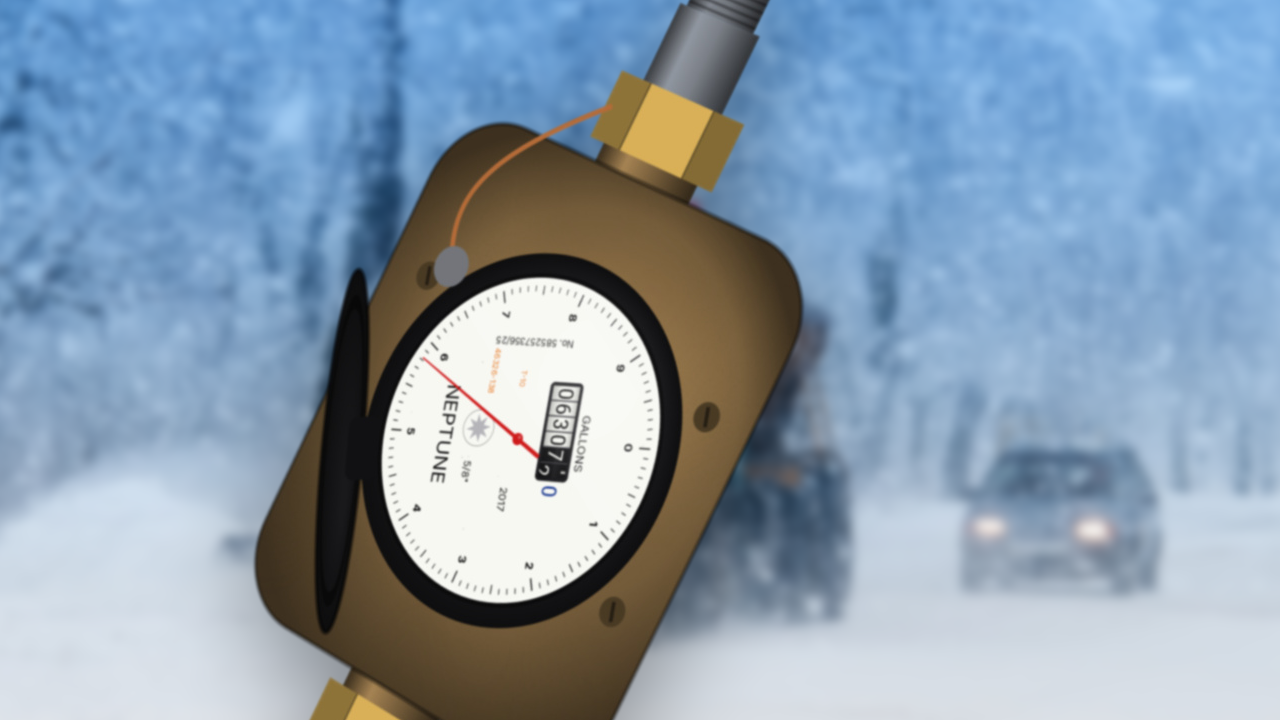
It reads value=630715.8 unit=gal
